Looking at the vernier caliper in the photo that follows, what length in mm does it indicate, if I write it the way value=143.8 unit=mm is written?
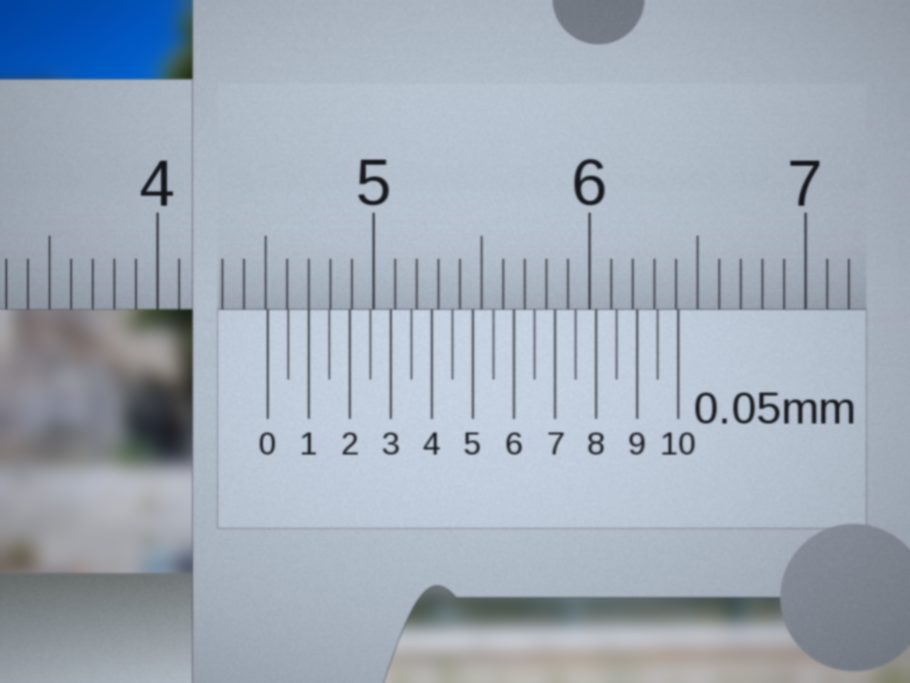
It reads value=45.1 unit=mm
